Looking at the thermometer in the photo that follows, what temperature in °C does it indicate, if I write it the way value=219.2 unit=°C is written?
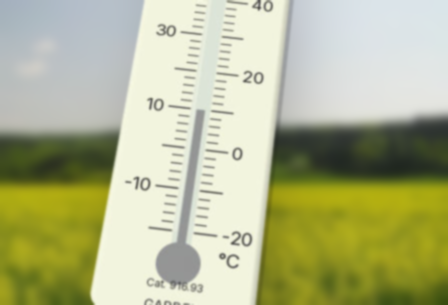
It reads value=10 unit=°C
